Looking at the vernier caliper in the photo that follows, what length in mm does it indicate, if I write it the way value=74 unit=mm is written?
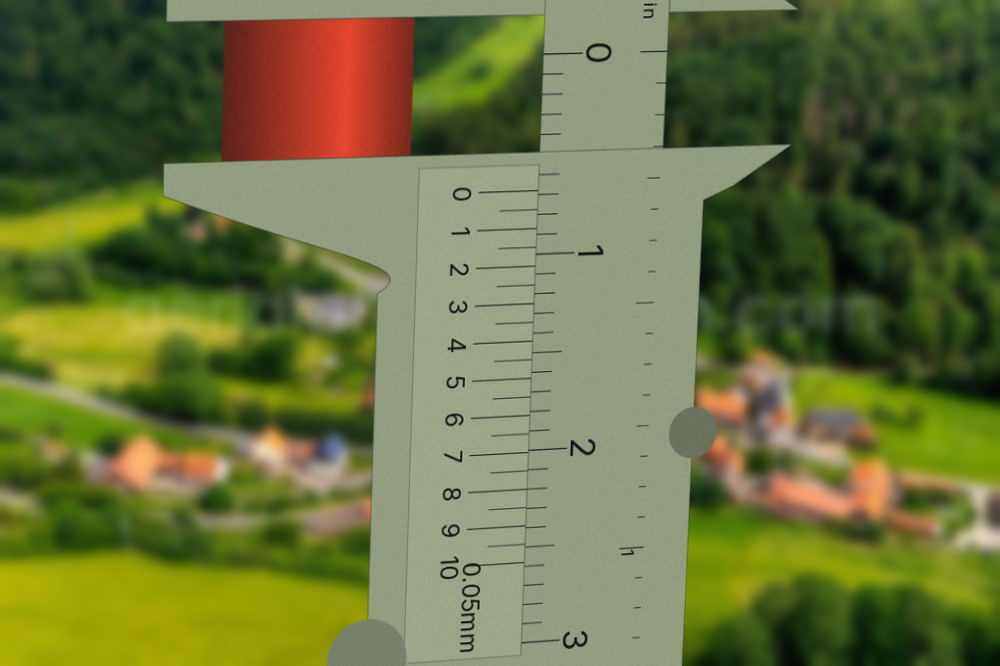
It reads value=6.8 unit=mm
